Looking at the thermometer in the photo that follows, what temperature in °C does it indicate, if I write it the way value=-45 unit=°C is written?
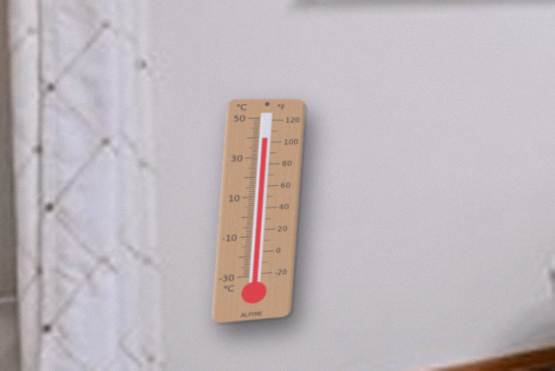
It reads value=40 unit=°C
